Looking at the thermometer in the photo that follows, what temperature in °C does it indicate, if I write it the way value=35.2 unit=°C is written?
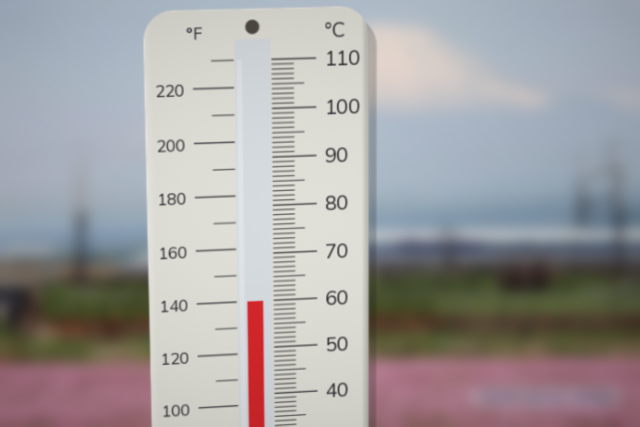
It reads value=60 unit=°C
